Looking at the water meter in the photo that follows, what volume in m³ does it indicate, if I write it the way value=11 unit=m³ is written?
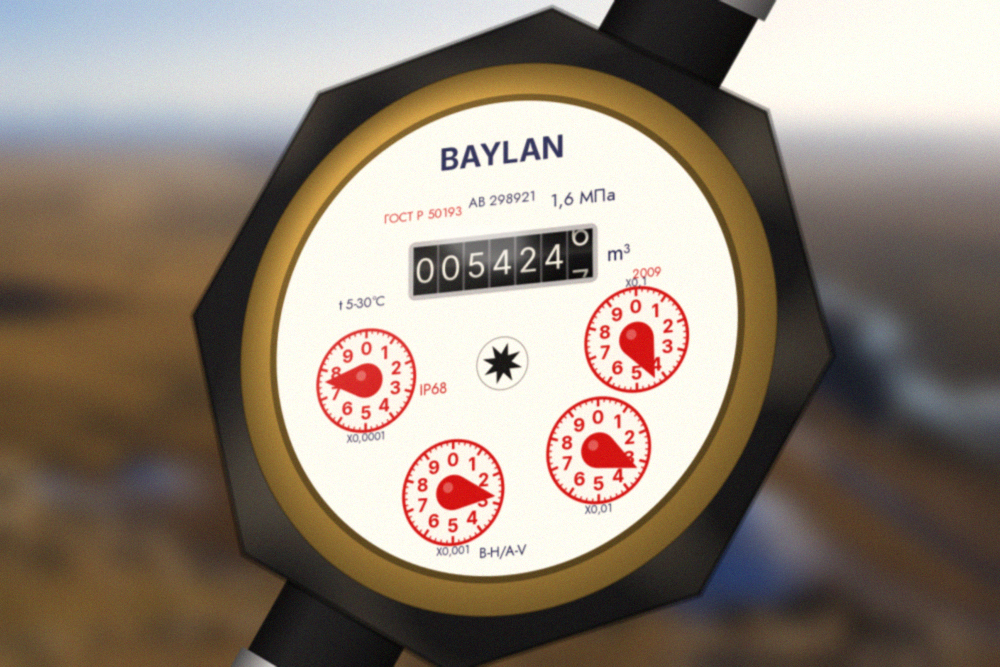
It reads value=54246.4327 unit=m³
